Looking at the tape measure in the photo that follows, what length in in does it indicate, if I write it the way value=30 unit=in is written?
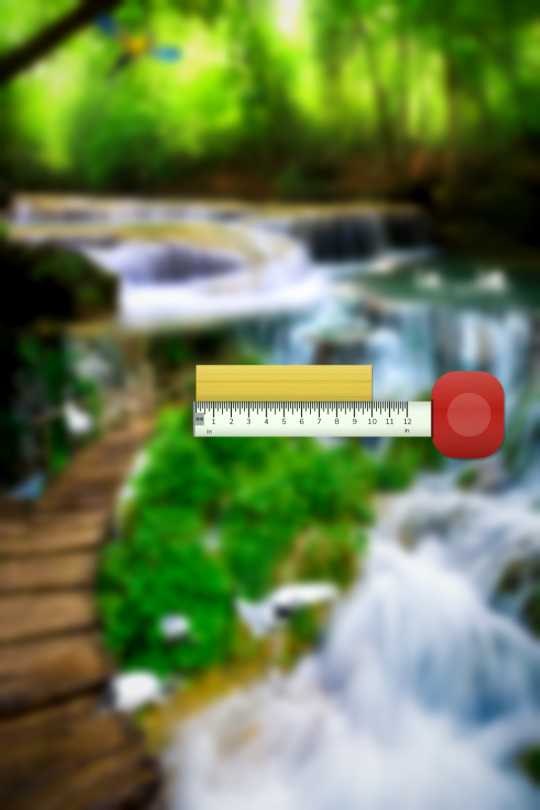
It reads value=10 unit=in
